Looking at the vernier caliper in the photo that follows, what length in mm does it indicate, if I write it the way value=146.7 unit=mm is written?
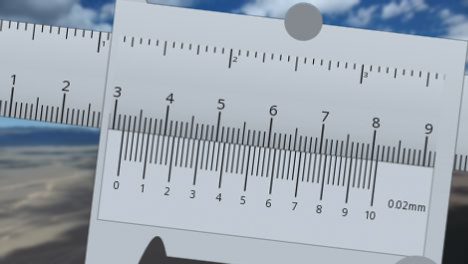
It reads value=32.0 unit=mm
